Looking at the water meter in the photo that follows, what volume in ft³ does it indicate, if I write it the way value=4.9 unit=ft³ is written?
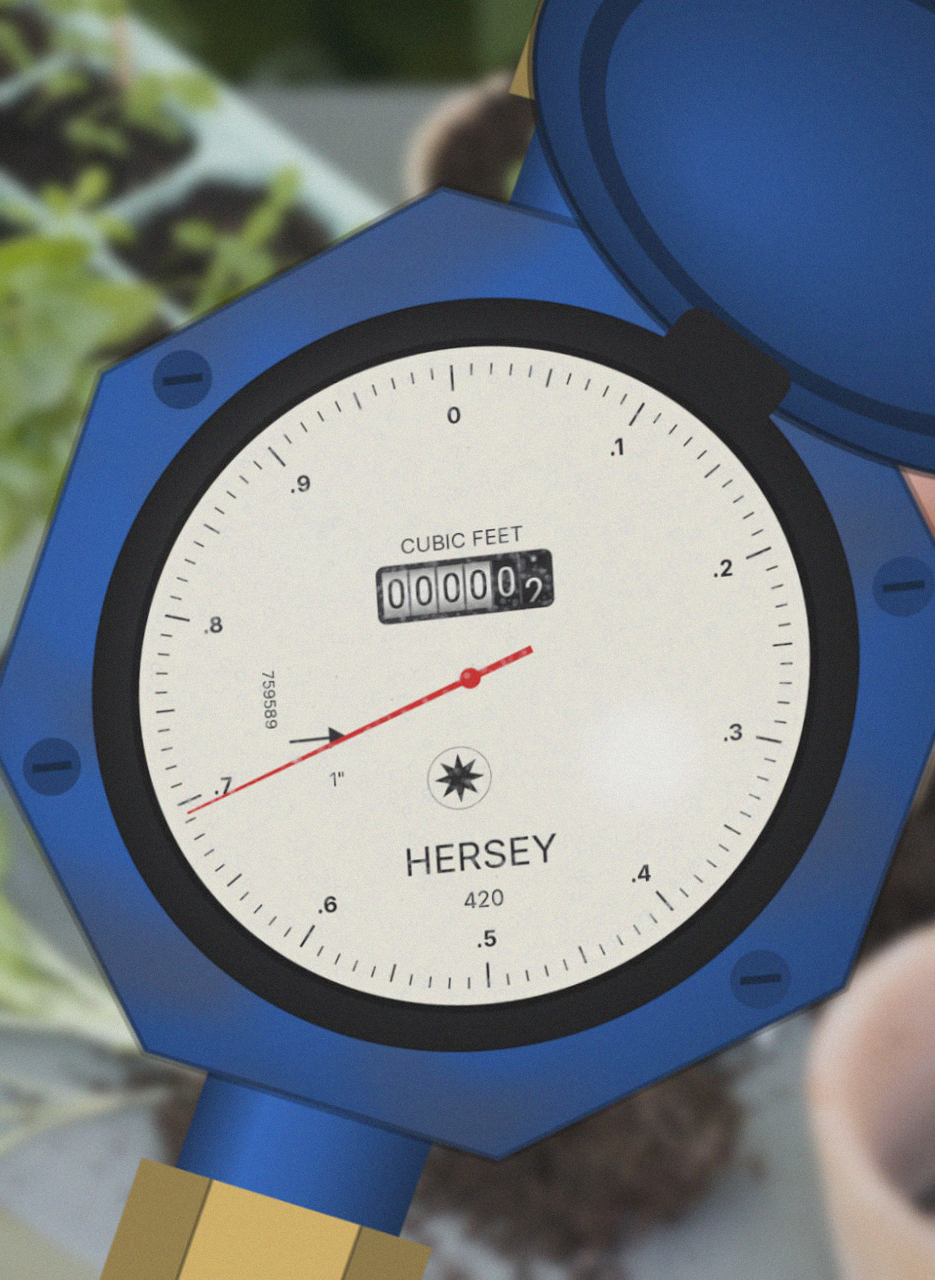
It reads value=1.69 unit=ft³
